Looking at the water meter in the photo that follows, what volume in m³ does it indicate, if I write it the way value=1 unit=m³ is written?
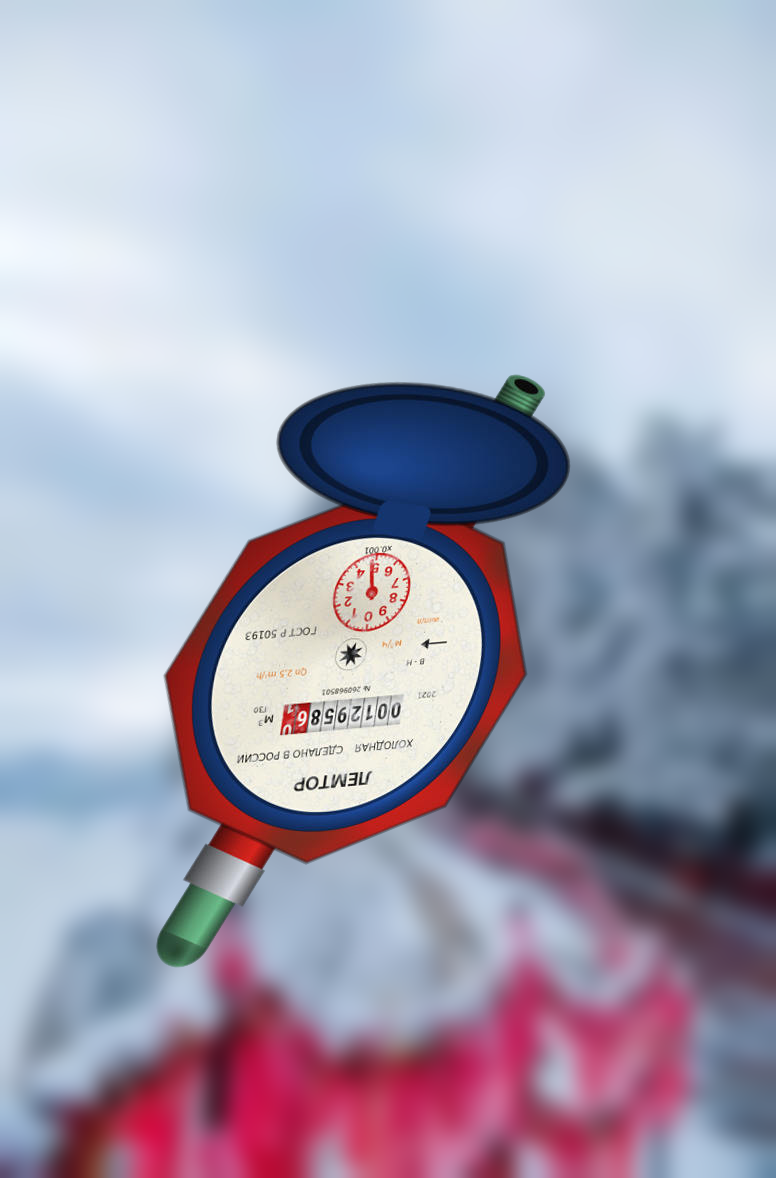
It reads value=12958.604 unit=m³
